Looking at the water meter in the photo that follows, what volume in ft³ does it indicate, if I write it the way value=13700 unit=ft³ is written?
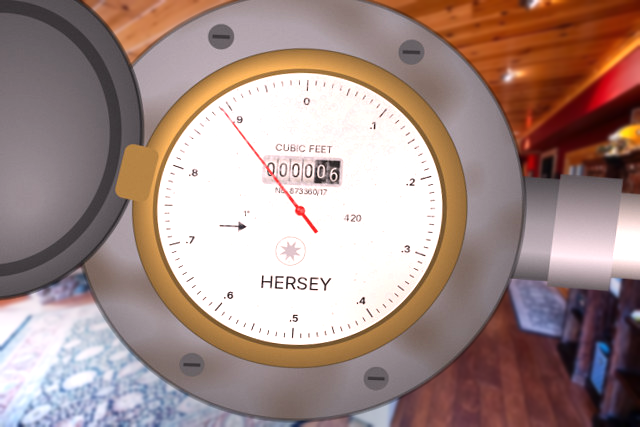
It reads value=5.89 unit=ft³
